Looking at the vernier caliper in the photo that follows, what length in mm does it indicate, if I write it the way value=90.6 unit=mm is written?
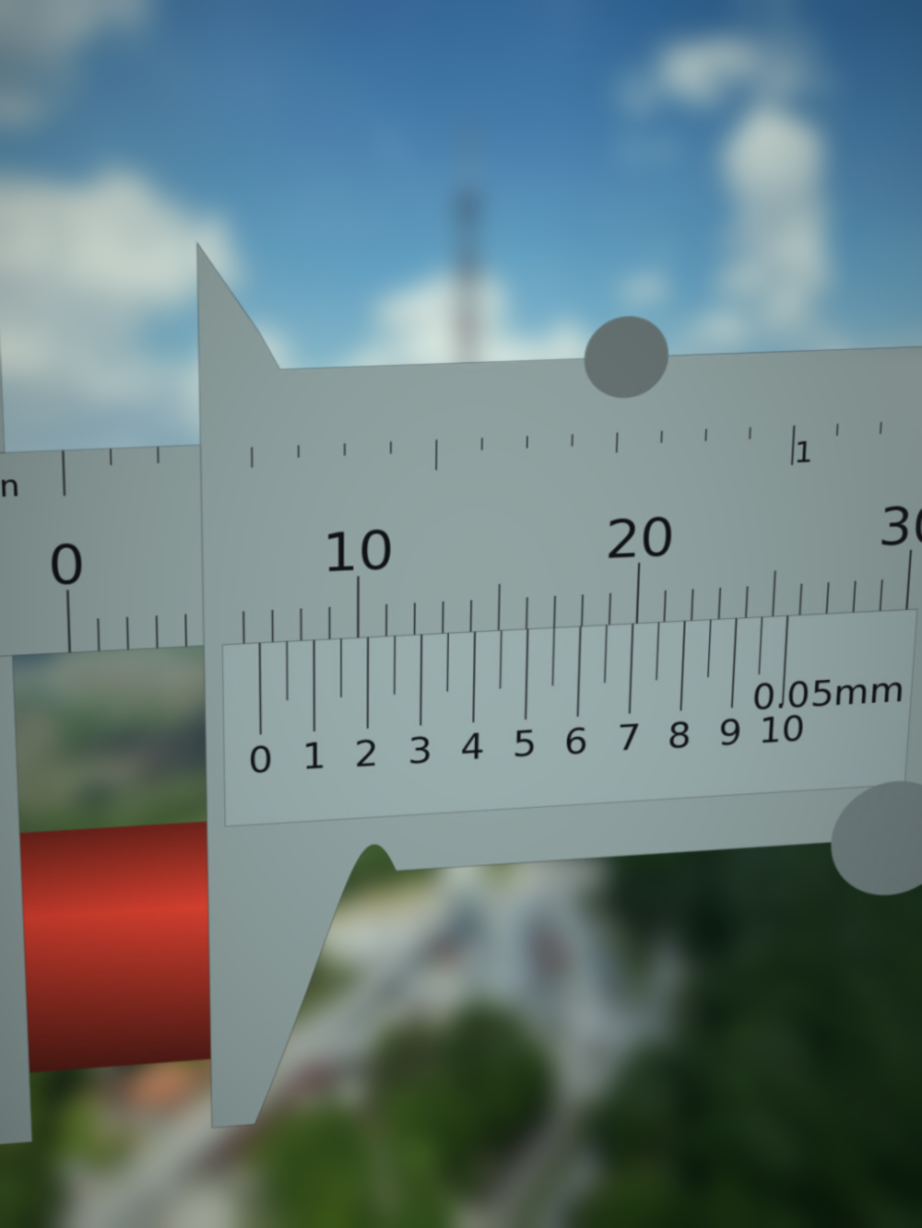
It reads value=6.55 unit=mm
